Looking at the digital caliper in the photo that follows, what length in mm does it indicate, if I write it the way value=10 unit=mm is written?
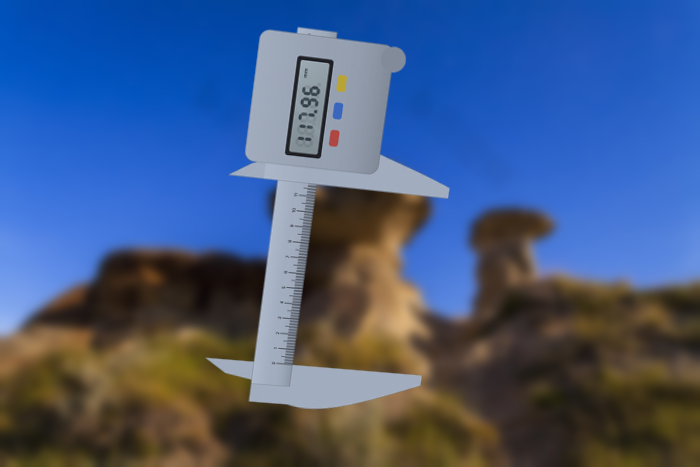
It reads value=117.96 unit=mm
